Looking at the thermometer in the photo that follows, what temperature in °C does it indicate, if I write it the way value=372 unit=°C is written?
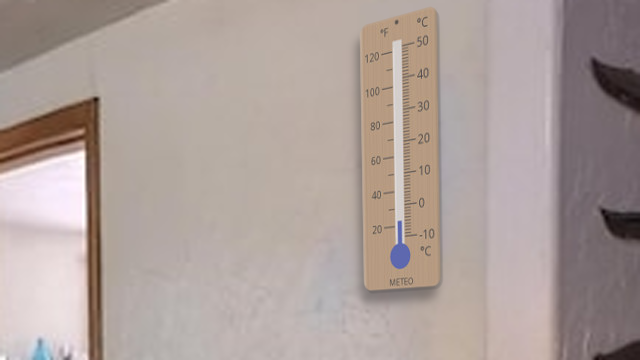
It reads value=-5 unit=°C
